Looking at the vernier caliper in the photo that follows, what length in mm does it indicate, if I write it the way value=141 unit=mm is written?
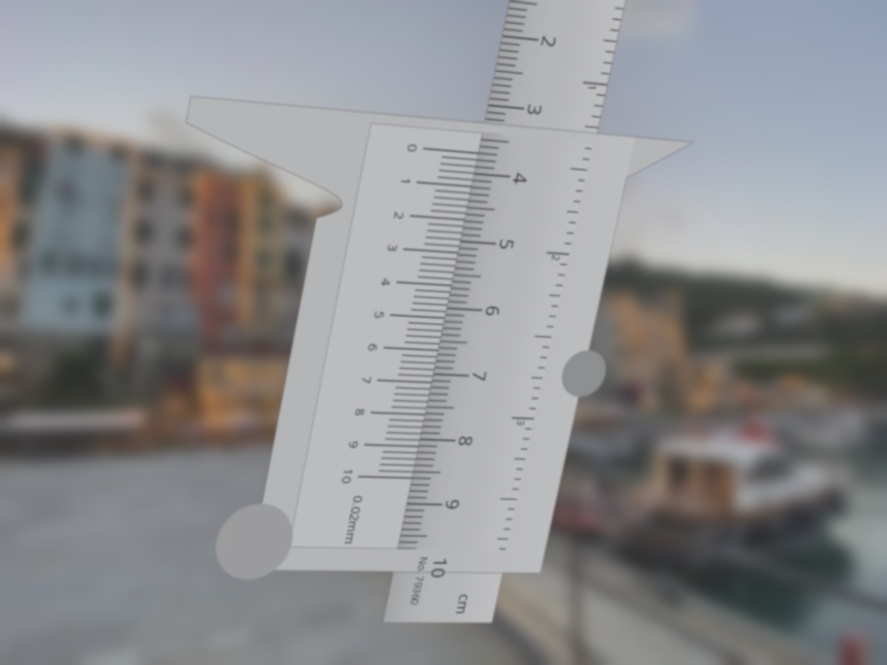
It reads value=37.0 unit=mm
